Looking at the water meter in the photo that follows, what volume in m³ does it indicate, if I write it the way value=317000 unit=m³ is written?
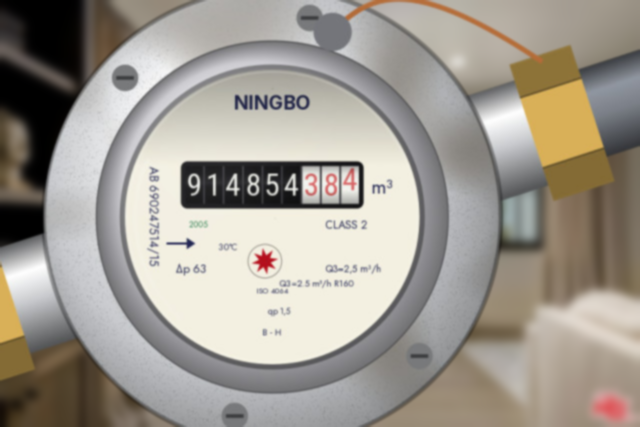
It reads value=914854.384 unit=m³
